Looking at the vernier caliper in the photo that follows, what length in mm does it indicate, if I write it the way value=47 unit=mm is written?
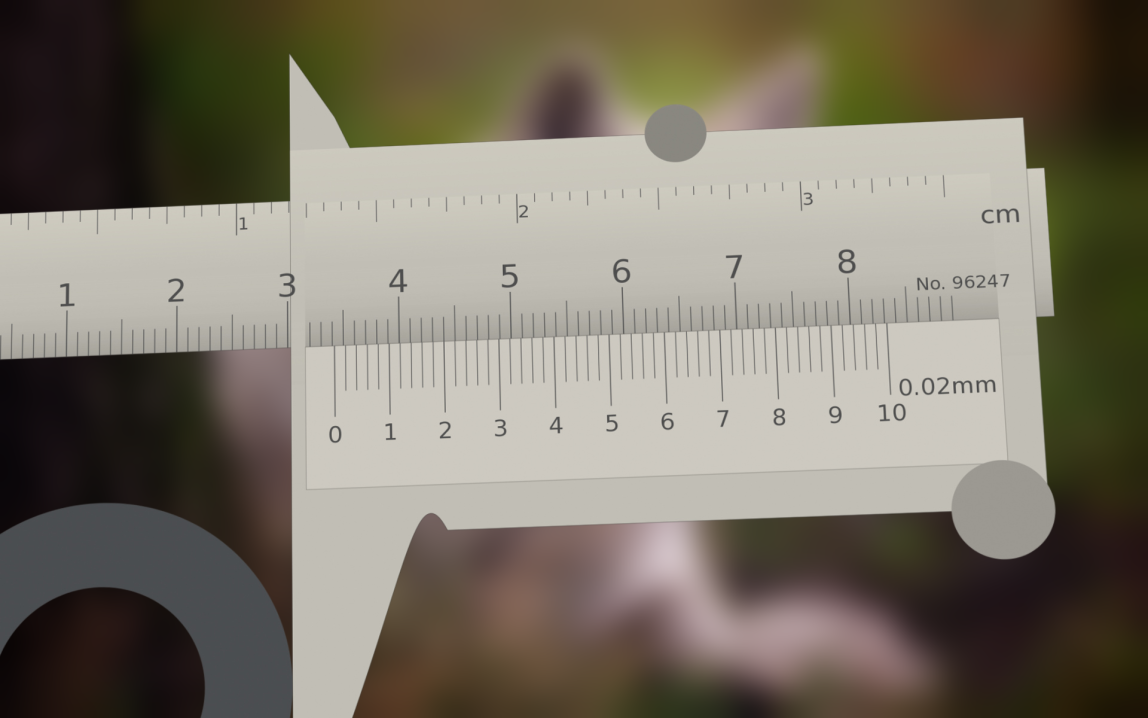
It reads value=34.2 unit=mm
